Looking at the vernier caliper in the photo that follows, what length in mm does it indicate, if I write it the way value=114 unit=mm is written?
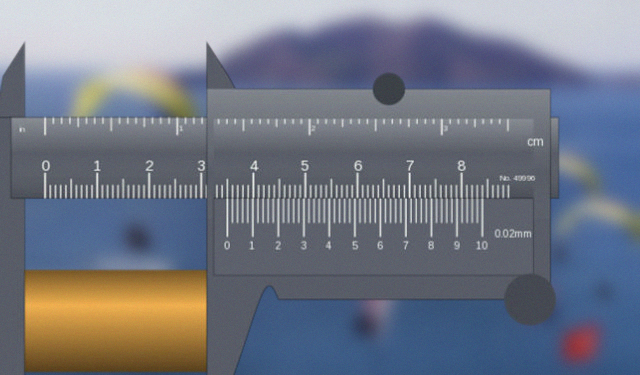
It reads value=35.0 unit=mm
